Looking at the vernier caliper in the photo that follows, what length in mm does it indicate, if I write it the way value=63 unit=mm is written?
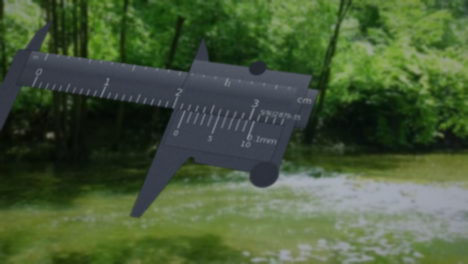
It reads value=21.6 unit=mm
